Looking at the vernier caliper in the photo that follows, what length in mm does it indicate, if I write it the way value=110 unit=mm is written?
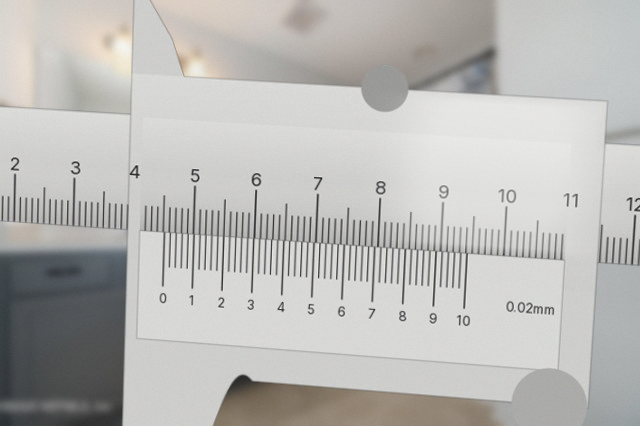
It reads value=45.2 unit=mm
